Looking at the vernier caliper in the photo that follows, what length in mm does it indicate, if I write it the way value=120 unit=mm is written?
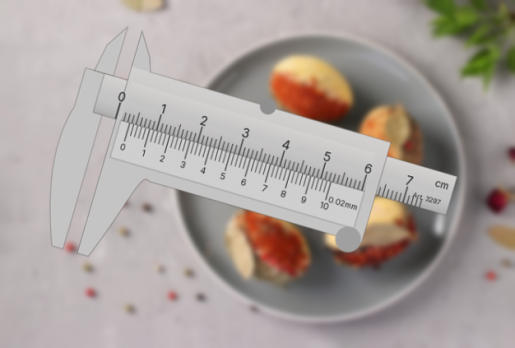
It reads value=3.5 unit=mm
